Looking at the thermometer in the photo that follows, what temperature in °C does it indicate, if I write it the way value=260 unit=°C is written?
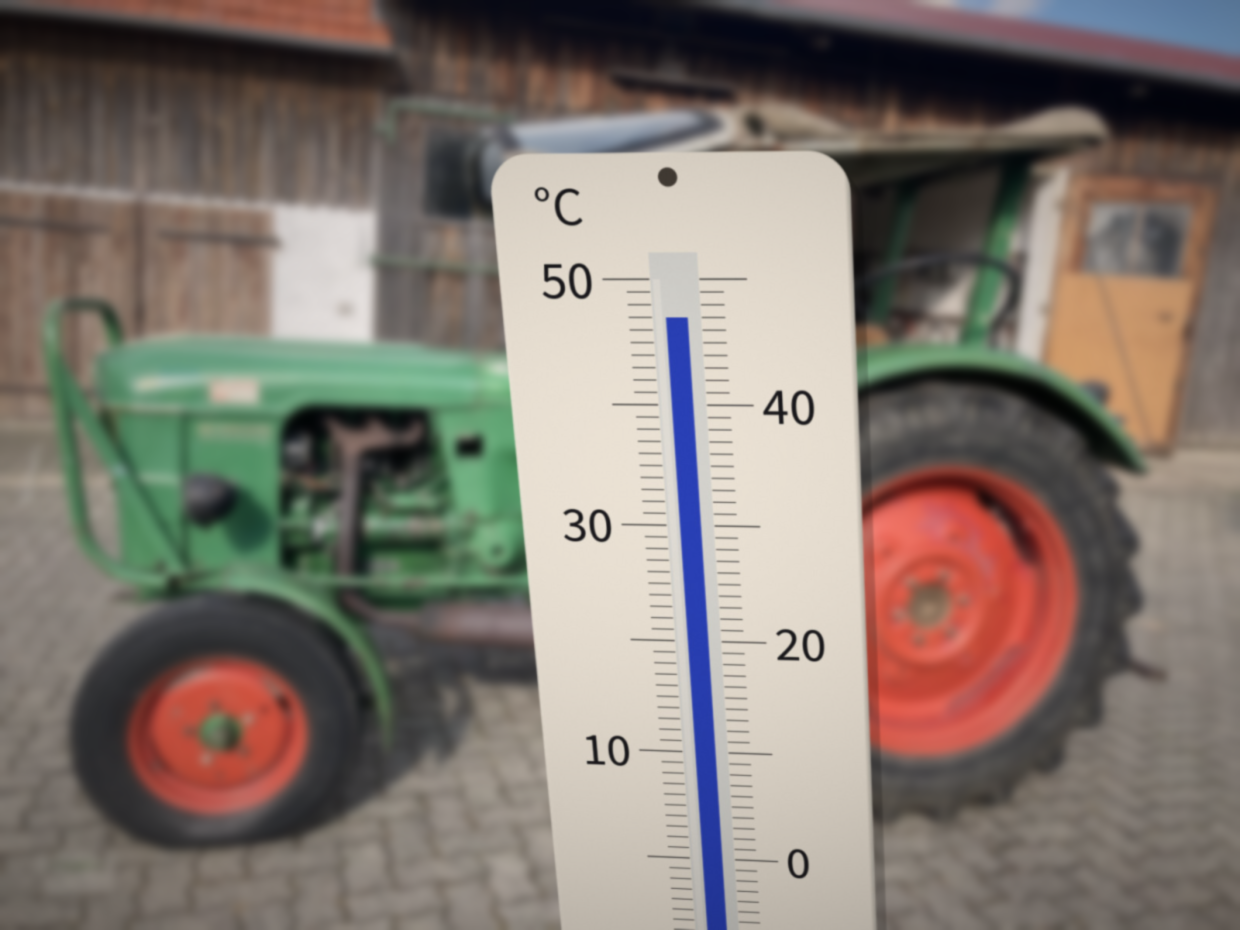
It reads value=47 unit=°C
